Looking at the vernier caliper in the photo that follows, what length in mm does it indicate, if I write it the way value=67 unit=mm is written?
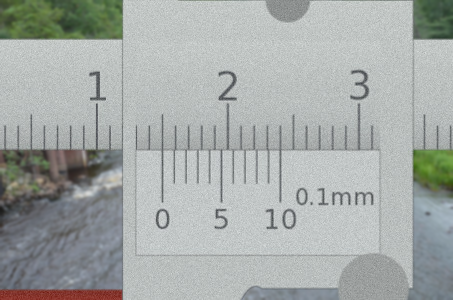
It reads value=15.0 unit=mm
